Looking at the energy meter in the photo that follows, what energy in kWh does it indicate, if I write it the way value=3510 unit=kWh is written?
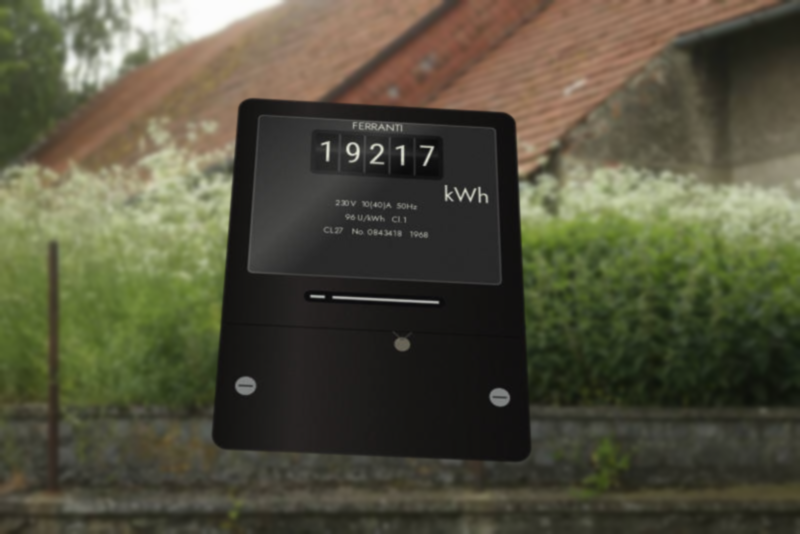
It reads value=19217 unit=kWh
